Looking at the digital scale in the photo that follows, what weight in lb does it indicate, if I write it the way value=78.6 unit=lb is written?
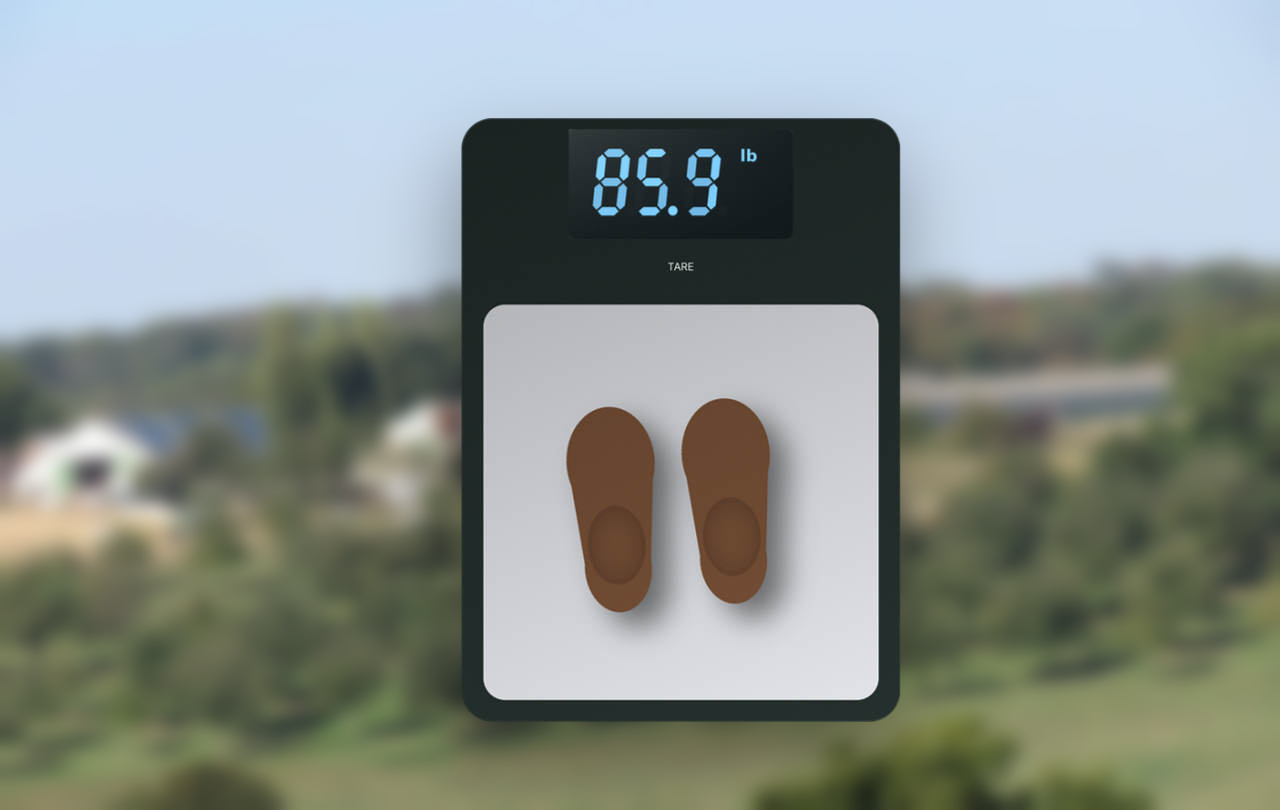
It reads value=85.9 unit=lb
